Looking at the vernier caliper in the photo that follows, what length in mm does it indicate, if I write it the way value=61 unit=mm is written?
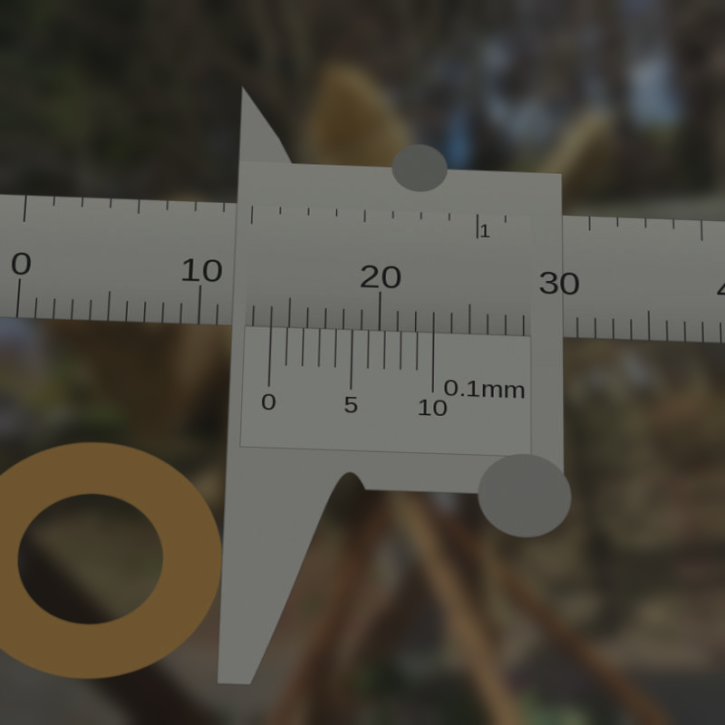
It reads value=14.0 unit=mm
